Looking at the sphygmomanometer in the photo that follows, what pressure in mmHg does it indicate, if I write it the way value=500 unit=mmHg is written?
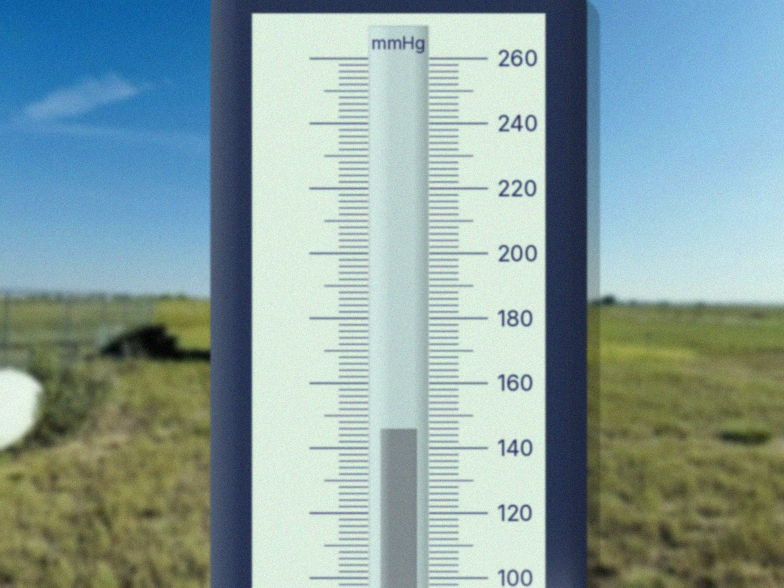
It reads value=146 unit=mmHg
